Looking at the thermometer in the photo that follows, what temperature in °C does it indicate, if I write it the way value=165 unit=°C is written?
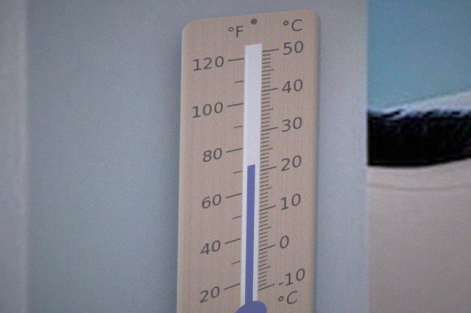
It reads value=22 unit=°C
